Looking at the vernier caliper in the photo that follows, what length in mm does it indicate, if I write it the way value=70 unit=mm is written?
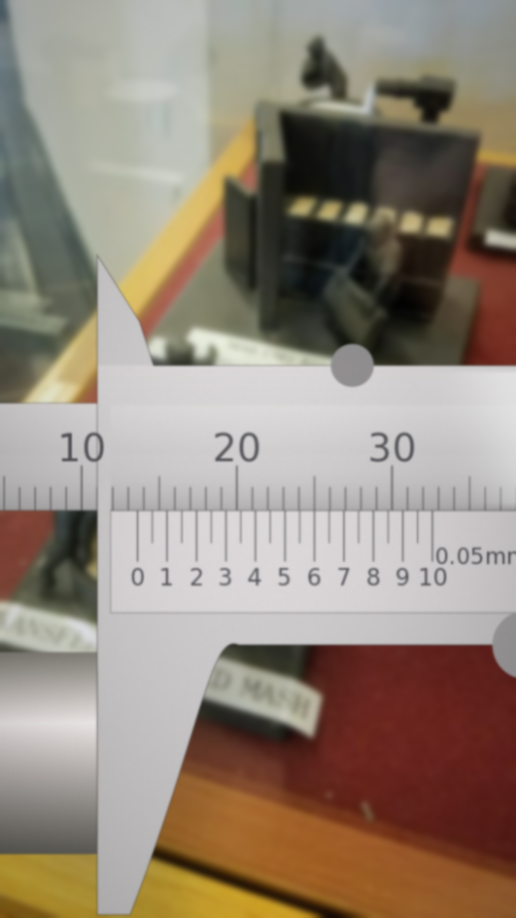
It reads value=13.6 unit=mm
